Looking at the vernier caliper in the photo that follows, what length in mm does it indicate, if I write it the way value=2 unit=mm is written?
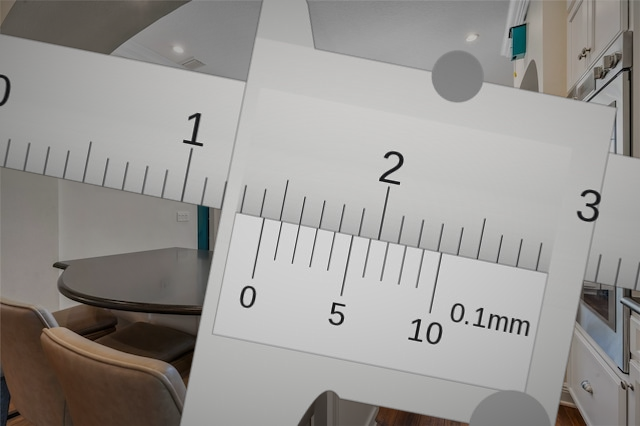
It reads value=14.2 unit=mm
